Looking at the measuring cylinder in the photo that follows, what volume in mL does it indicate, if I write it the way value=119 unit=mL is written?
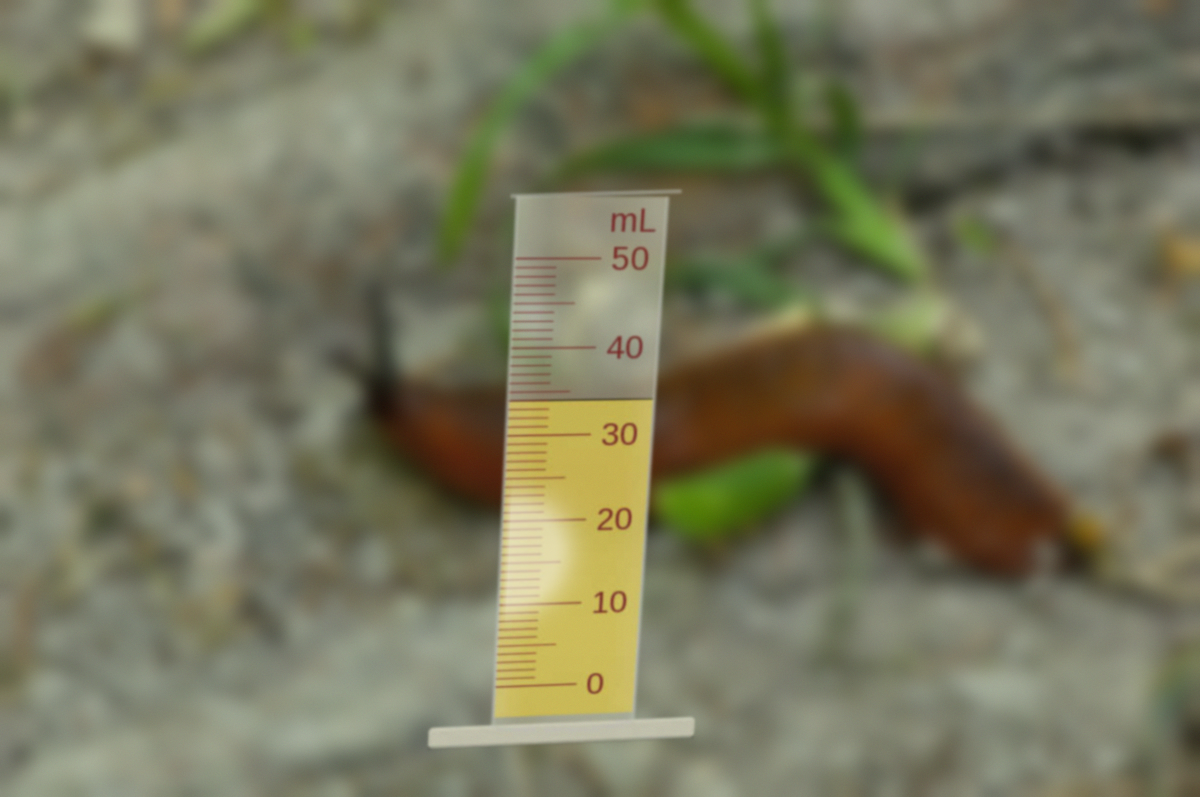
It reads value=34 unit=mL
